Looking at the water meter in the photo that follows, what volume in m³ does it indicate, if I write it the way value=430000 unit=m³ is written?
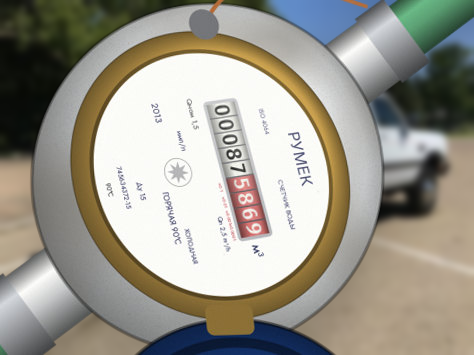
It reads value=87.5869 unit=m³
